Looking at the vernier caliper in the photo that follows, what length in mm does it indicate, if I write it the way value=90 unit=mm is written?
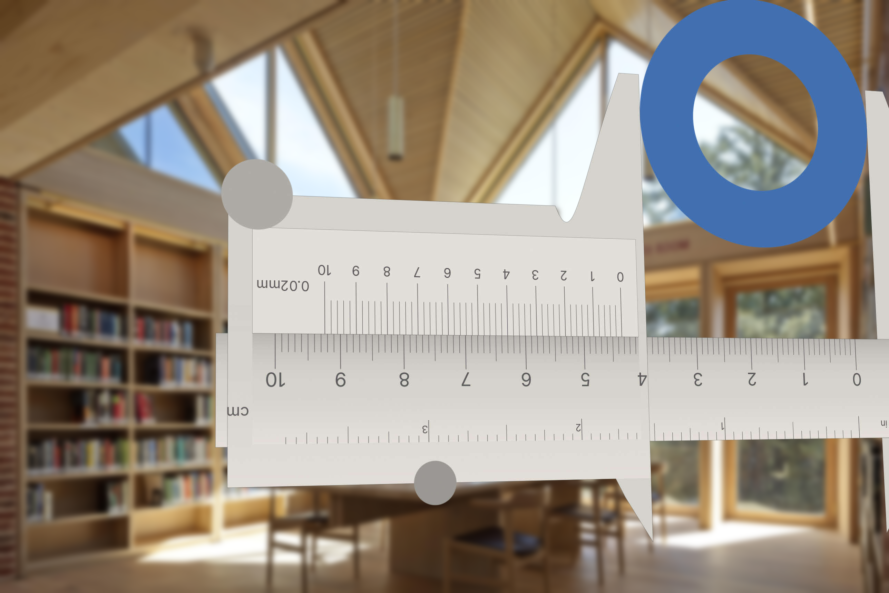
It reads value=43.4 unit=mm
